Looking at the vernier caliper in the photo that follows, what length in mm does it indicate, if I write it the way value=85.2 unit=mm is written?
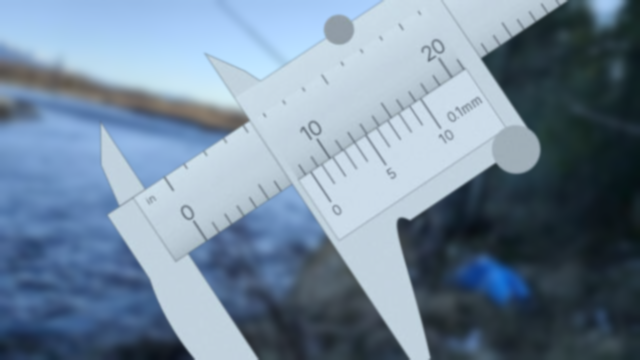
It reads value=8.4 unit=mm
